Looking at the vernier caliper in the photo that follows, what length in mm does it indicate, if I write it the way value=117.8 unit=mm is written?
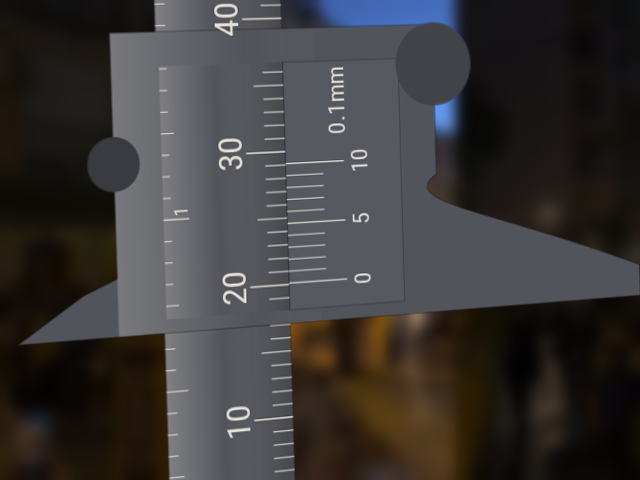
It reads value=20.1 unit=mm
